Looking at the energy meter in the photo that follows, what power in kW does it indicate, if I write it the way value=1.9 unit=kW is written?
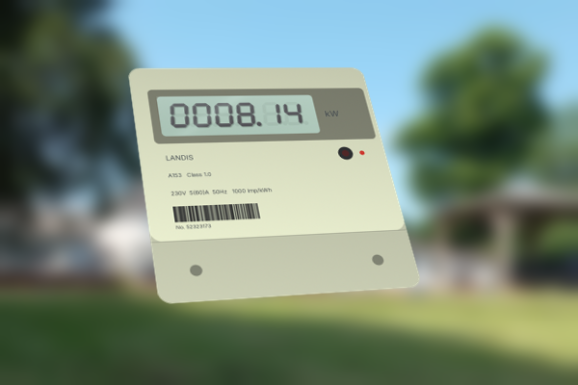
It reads value=8.14 unit=kW
